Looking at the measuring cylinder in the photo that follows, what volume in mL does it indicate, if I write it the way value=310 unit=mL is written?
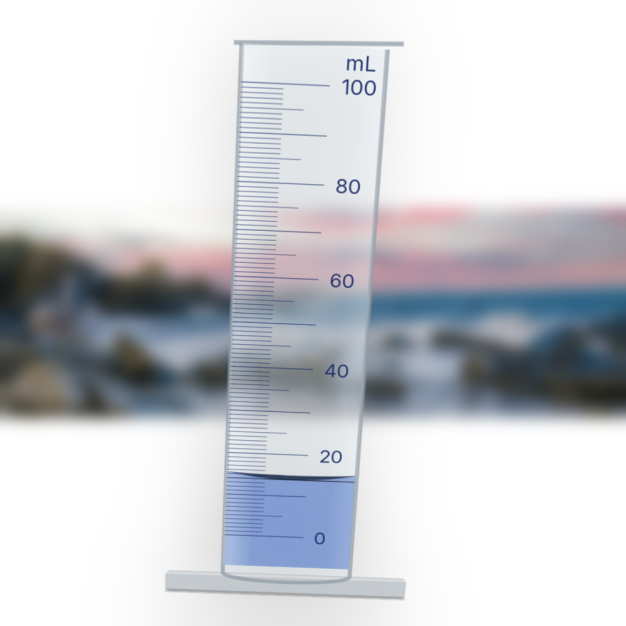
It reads value=14 unit=mL
